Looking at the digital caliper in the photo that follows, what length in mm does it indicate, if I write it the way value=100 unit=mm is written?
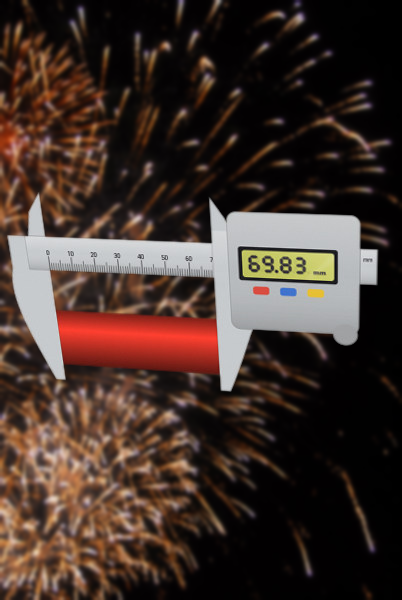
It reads value=69.83 unit=mm
